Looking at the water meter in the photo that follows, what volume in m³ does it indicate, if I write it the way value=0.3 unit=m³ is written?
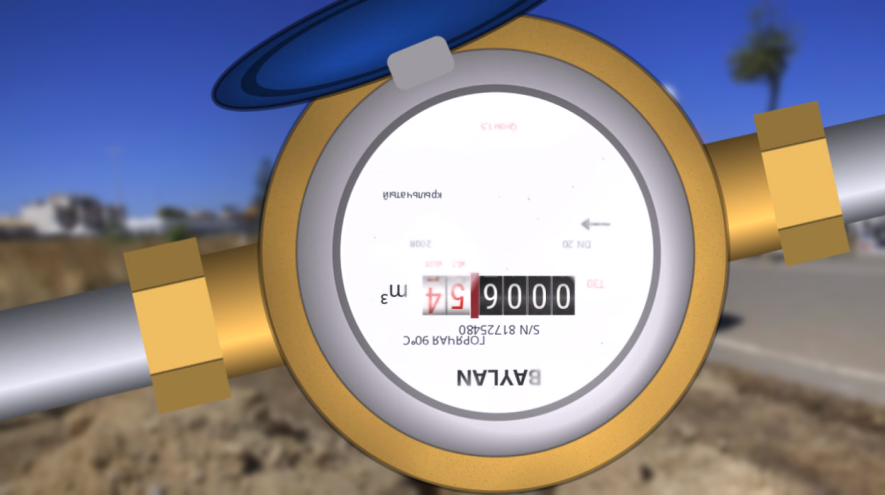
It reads value=6.54 unit=m³
